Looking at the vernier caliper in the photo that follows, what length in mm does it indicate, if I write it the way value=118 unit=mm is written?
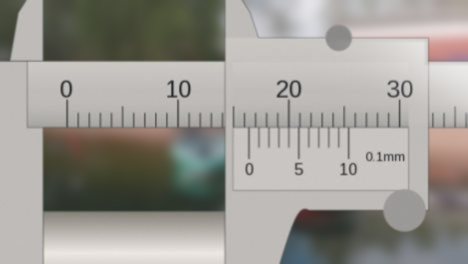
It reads value=16.4 unit=mm
